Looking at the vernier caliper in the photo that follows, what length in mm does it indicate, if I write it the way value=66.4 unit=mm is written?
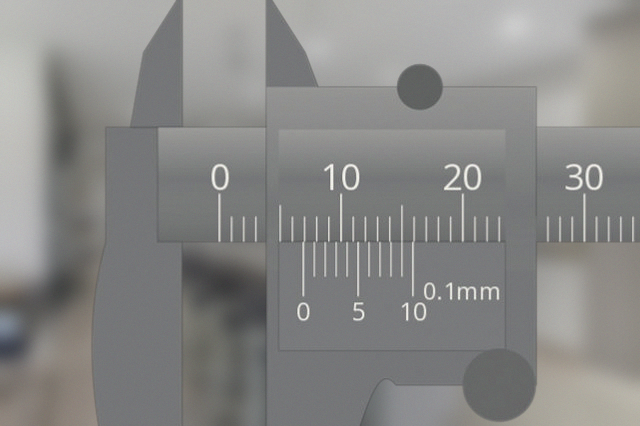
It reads value=6.9 unit=mm
